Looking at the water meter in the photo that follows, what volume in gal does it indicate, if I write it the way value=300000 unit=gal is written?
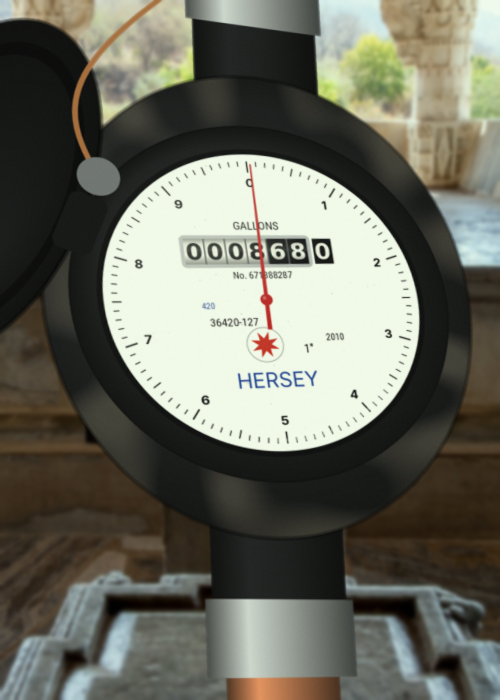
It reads value=8680.0 unit=gal
